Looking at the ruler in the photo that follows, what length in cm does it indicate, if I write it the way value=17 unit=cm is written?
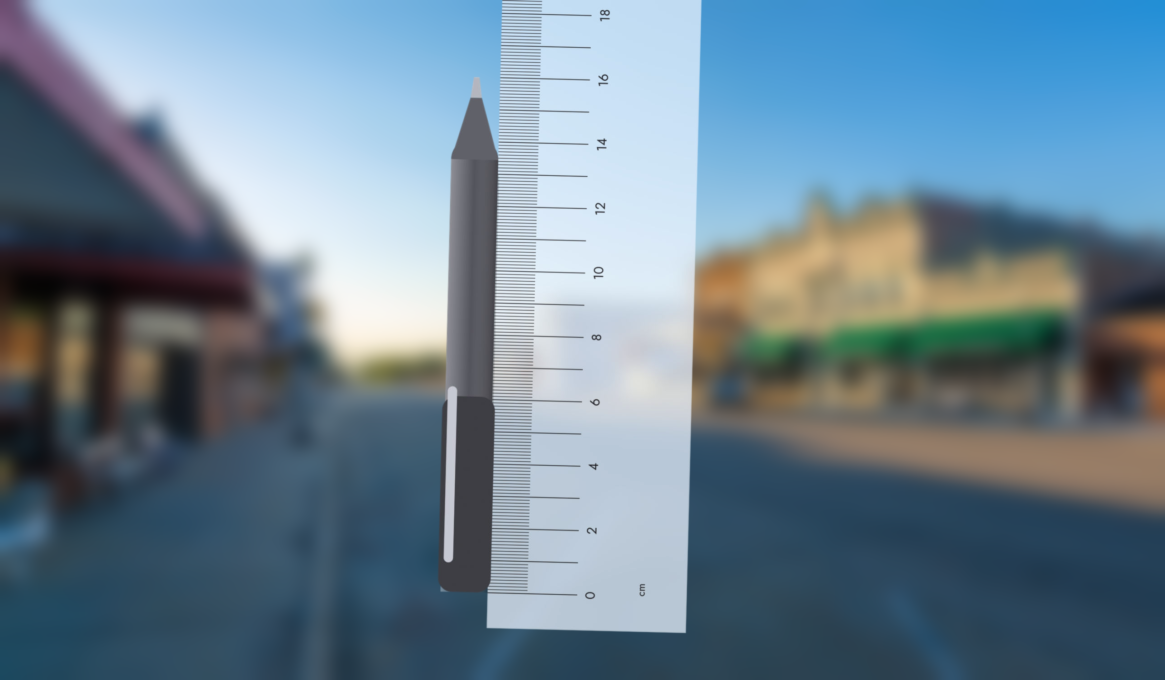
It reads value=16 unit=cm
